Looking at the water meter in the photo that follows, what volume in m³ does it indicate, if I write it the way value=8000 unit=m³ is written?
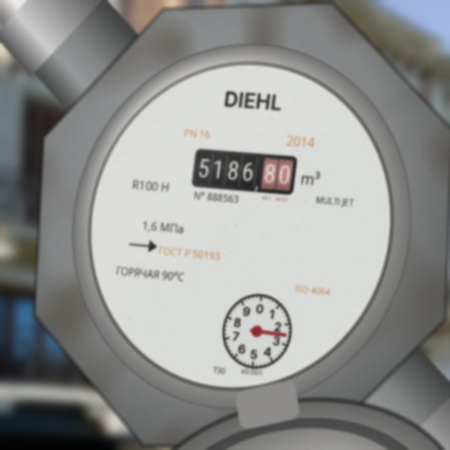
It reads value=5186.802 unit=m³
